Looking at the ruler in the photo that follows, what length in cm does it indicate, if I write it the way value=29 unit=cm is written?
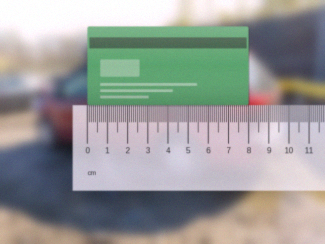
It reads value=8 unit=cm
